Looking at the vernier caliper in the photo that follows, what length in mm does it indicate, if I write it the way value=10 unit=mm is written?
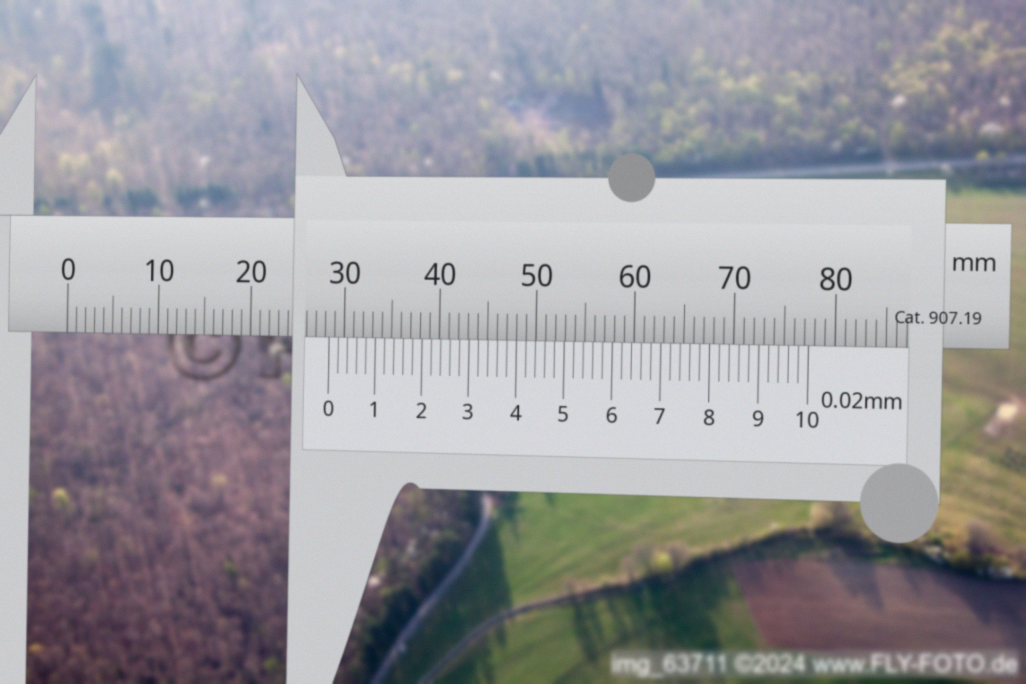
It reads value=28.4 unit=mm
